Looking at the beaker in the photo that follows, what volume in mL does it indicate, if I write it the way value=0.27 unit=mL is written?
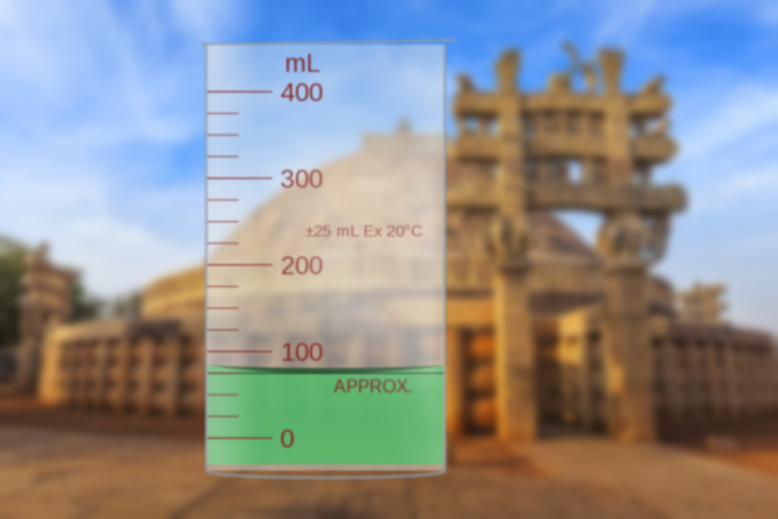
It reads value=75 unit=mL
